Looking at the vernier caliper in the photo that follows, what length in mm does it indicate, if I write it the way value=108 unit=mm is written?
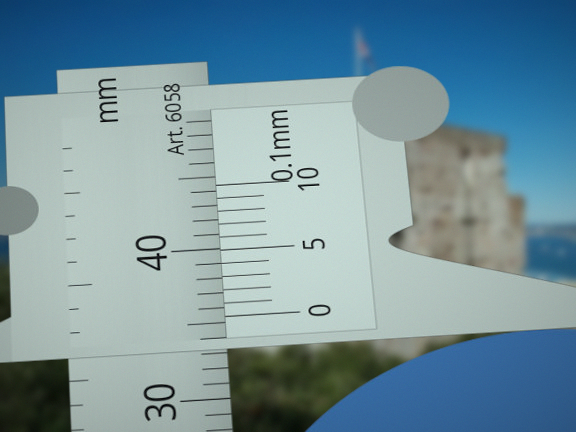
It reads value=35.4 unit=mm
